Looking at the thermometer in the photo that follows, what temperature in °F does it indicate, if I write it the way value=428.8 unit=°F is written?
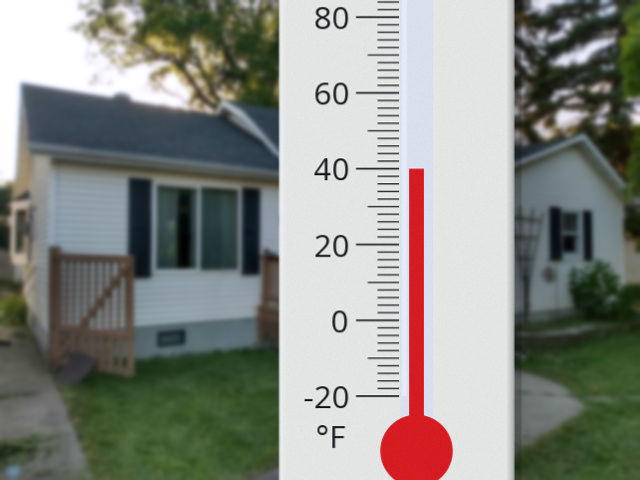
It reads value=40 unit=°F
